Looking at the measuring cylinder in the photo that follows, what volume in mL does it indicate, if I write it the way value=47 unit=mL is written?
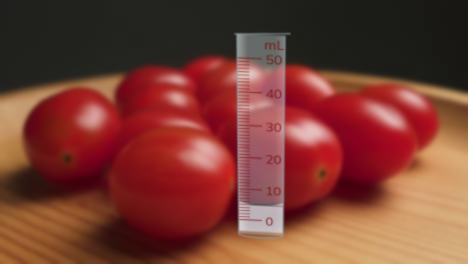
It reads value=5 unit=mL
